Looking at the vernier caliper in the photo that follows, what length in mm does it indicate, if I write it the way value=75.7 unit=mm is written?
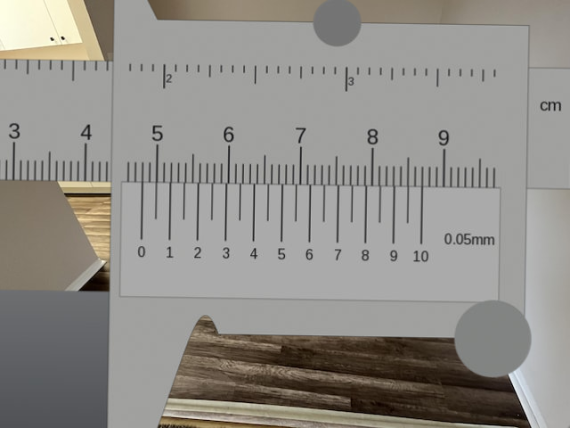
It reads value=48.0 unit=mm
